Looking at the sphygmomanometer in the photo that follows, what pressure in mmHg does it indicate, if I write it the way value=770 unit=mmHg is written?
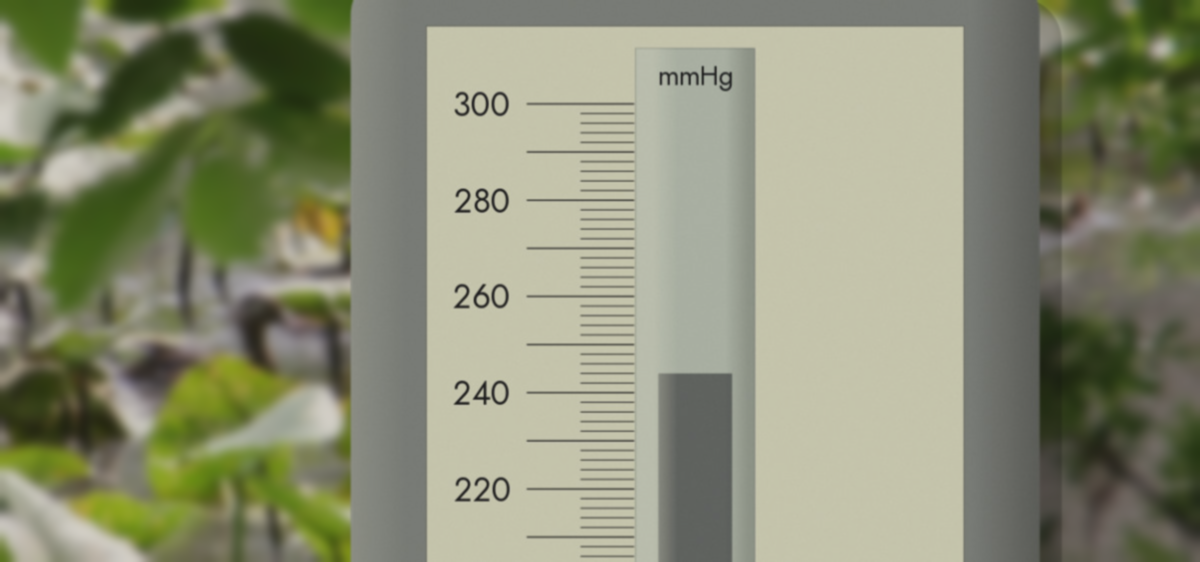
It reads value=244 unit=mmHg
